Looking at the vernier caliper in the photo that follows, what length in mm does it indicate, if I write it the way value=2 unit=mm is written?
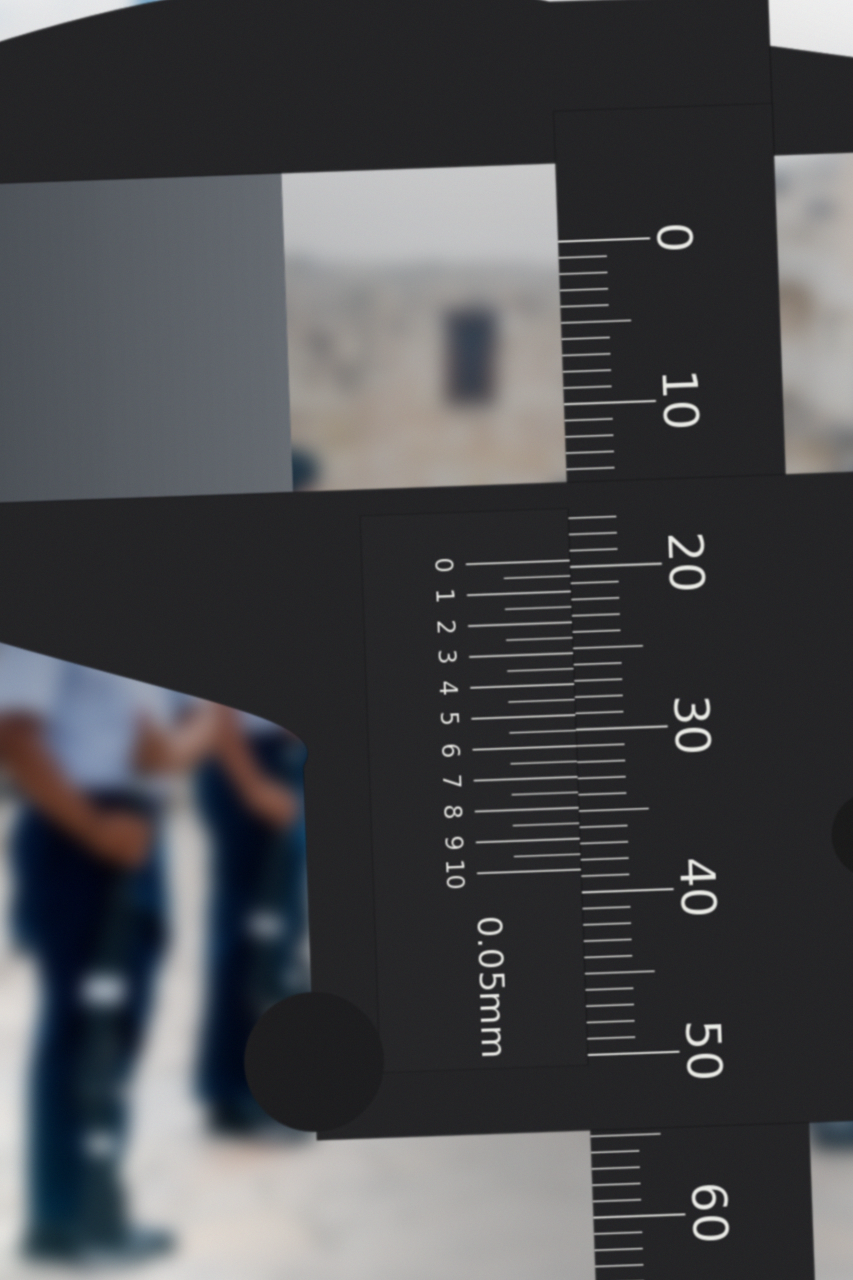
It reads value=19.6 unit=mm
